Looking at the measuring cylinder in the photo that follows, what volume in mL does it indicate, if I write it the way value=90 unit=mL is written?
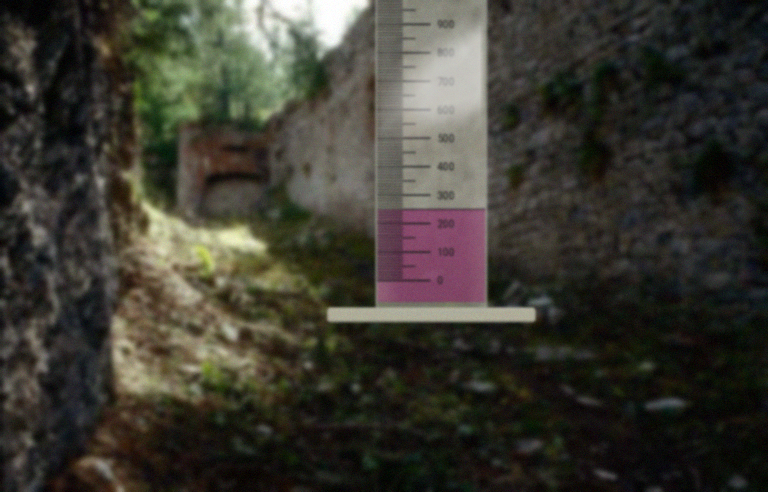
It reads value=250 unit=mL
